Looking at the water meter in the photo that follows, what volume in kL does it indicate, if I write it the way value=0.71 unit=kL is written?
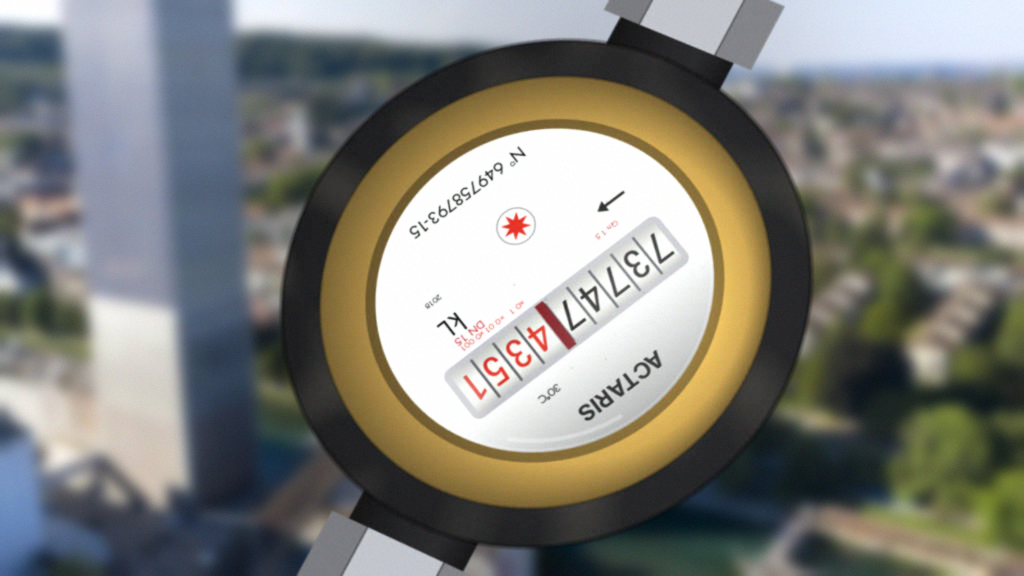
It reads value=73747.4351 unit=kL
